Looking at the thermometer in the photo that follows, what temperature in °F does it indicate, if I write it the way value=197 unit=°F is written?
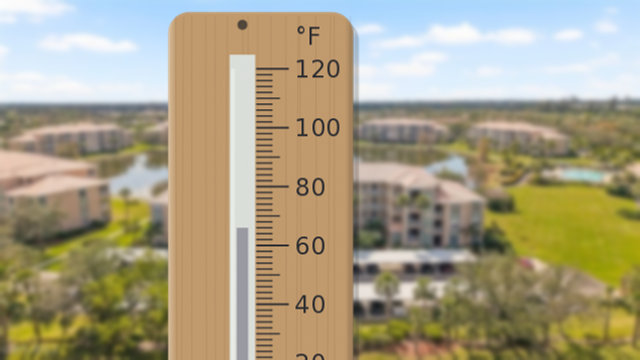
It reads value=66 unit=°F
